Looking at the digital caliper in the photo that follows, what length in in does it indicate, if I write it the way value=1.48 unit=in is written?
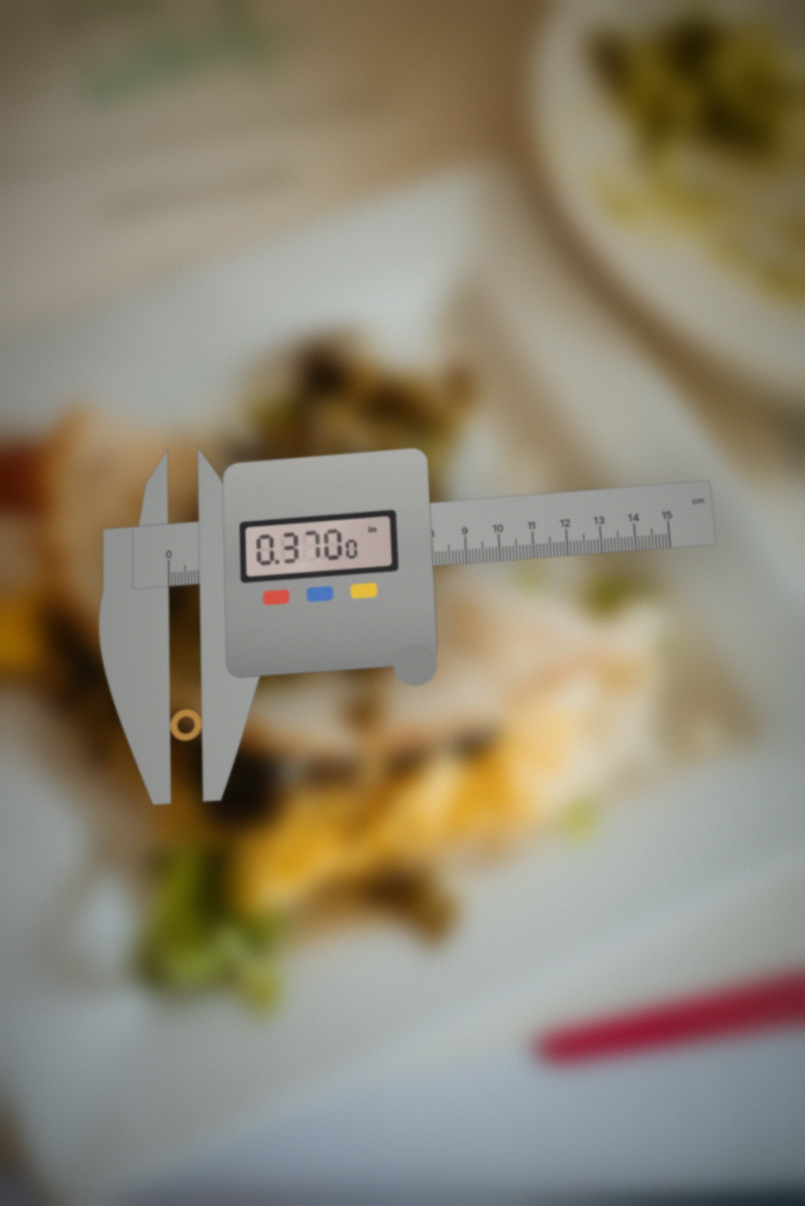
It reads value=0.3700 unit=in
